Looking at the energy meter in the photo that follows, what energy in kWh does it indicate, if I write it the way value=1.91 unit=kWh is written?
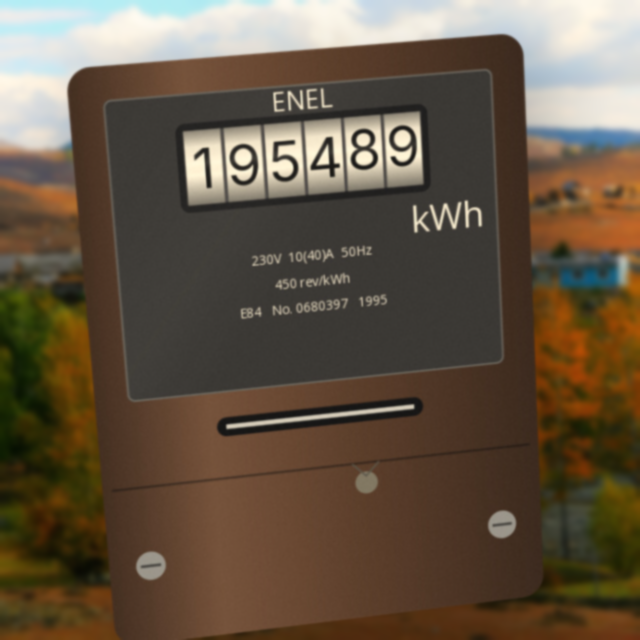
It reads value=195489 unit=kWh
